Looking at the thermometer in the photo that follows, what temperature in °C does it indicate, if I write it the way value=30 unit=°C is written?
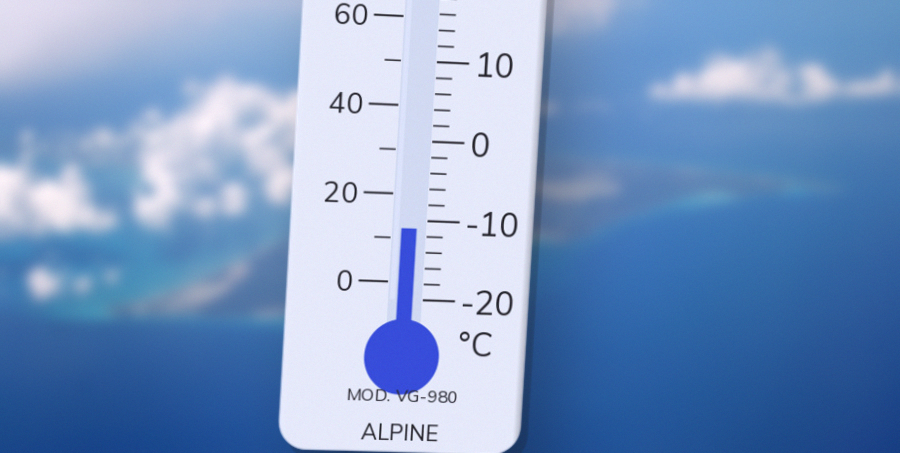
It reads value=-11 unit=°C
